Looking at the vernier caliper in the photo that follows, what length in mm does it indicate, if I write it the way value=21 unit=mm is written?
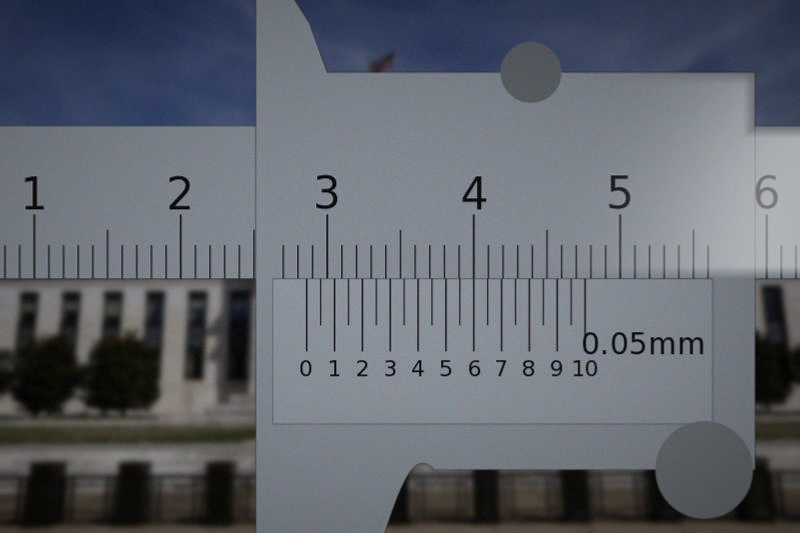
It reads value=28.6 unit=mm
